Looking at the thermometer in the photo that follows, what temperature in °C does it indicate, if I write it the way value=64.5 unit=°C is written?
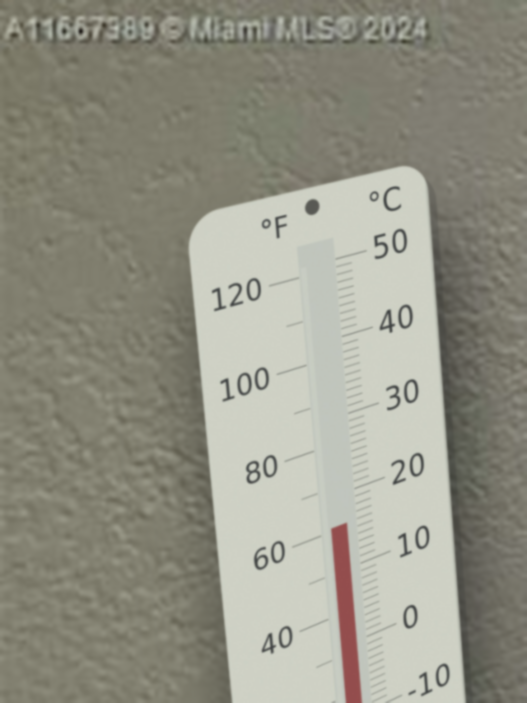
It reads value=16 unit=°C
